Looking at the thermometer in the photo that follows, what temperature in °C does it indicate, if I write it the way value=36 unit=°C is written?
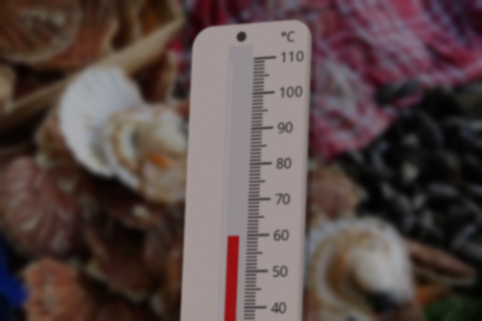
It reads value=60 unit=°C
